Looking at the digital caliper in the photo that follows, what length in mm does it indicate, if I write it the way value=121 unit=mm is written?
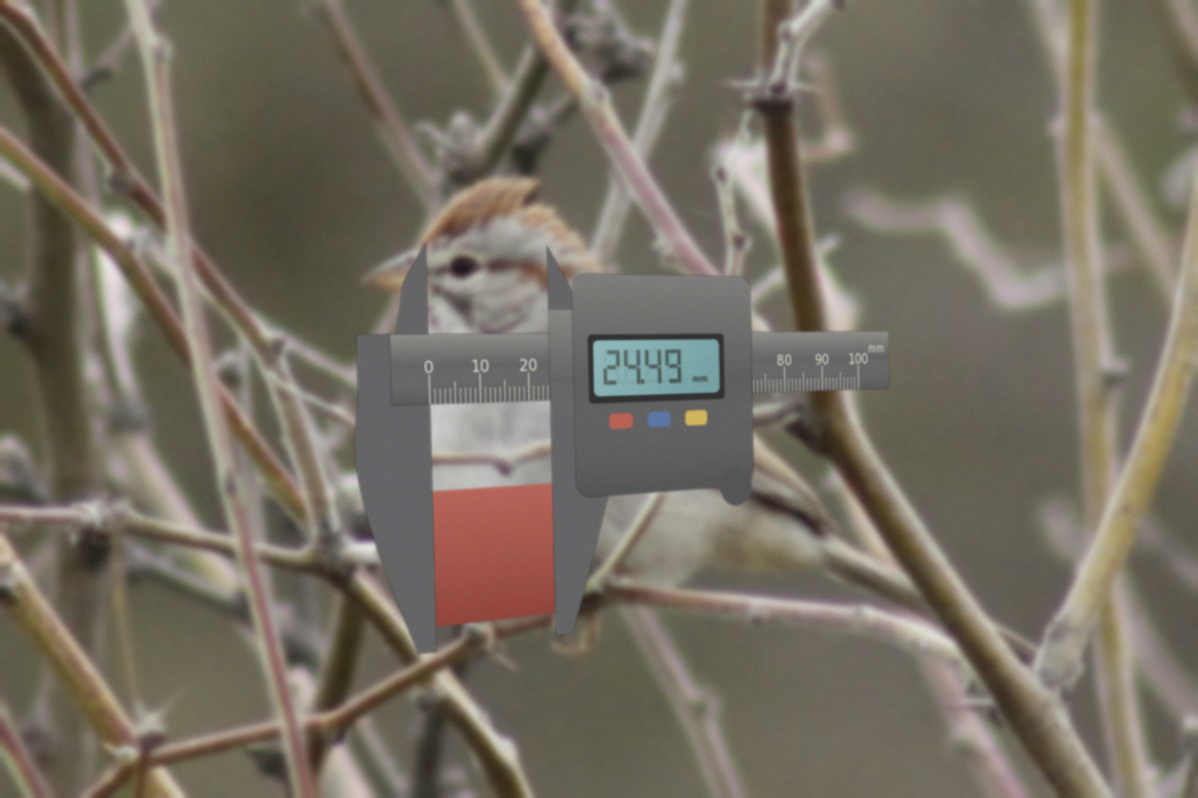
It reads value=24.49 unit=mm
